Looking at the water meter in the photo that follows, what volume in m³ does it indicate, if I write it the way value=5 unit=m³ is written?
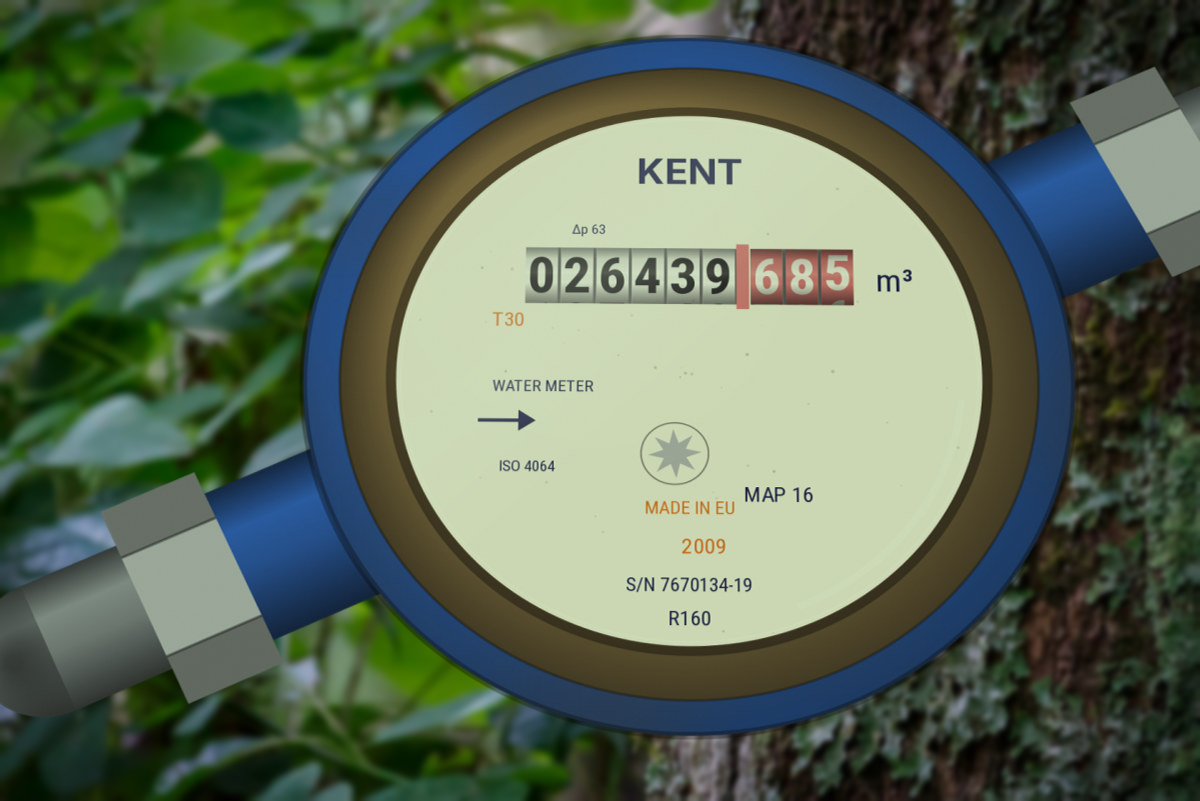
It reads value=26439.685 unit=m³
